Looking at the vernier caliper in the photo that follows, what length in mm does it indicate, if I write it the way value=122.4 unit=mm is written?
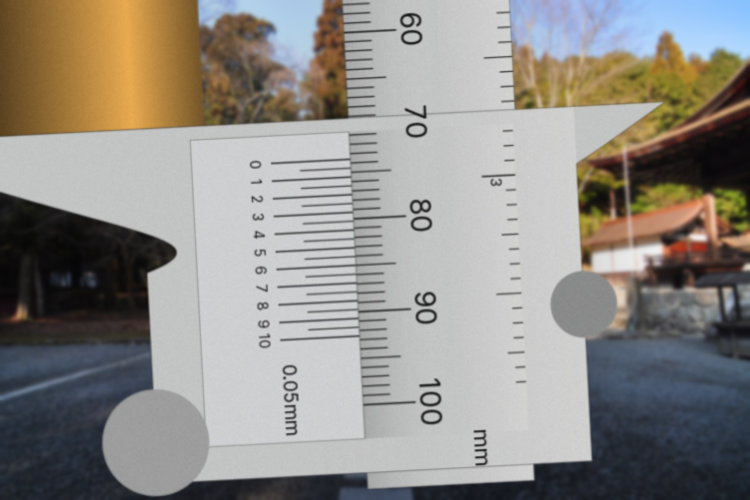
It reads value=73.6 unit=mm
